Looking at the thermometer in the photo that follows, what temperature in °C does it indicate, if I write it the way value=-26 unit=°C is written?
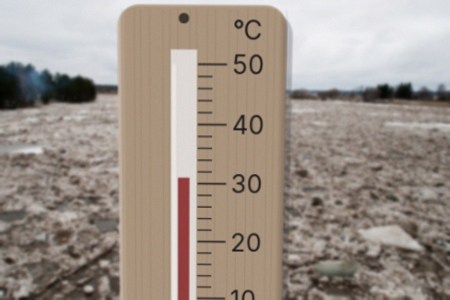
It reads value=31 unit=°C
